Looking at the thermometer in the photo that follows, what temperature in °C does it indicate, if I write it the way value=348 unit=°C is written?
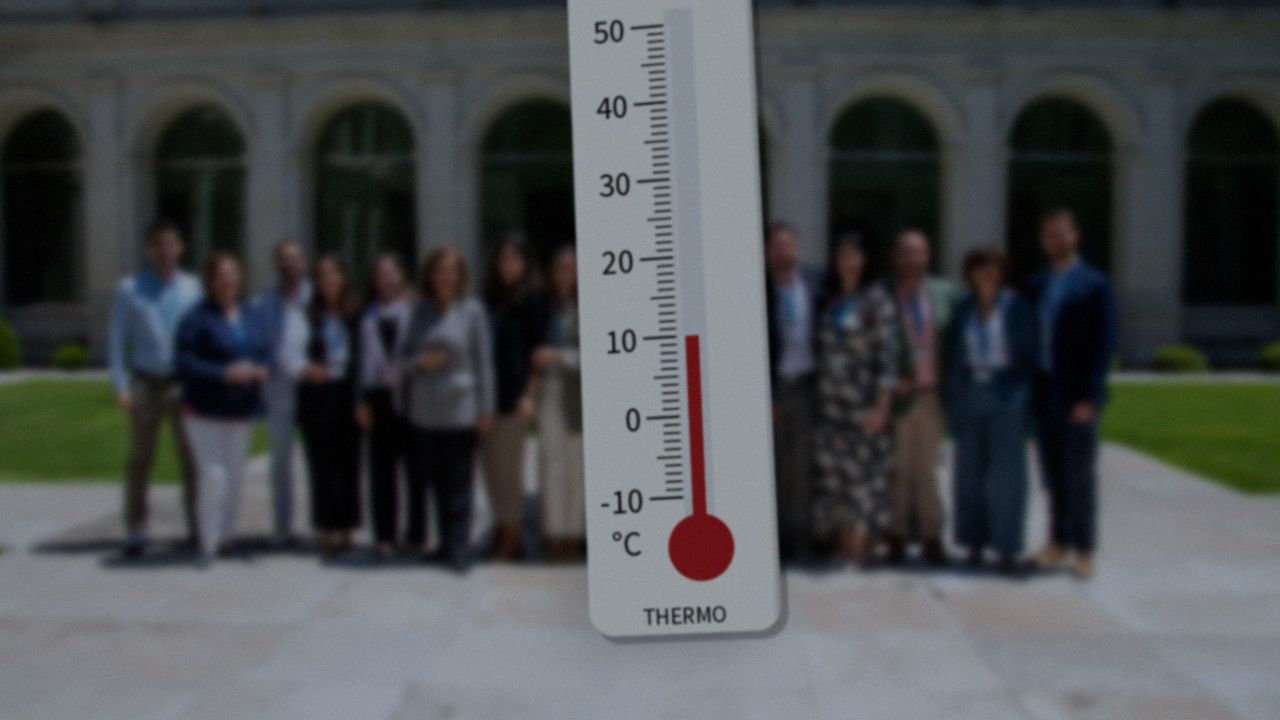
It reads value=10 unit=°C
